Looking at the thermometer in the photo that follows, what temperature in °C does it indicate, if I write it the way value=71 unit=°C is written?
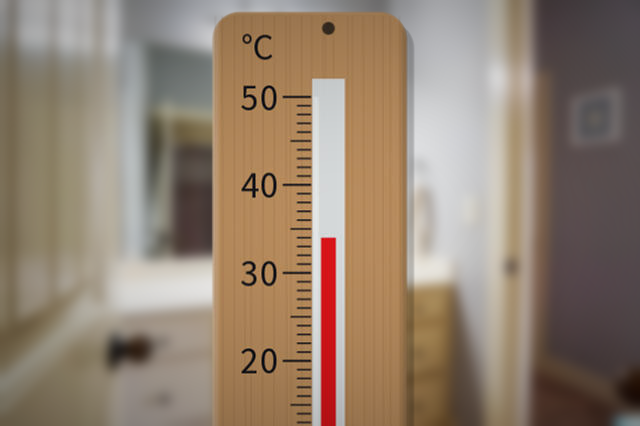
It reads value=34 unit=°C
